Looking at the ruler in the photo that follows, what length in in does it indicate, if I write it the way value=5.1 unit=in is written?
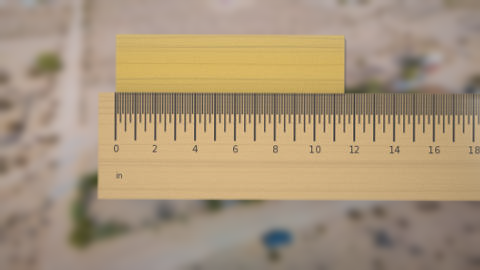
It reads value=11.5 unit=in
